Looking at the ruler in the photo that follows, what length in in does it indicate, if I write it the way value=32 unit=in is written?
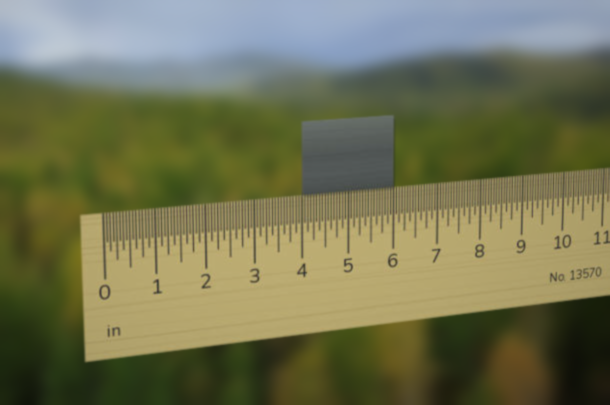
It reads value=2 unit=in
